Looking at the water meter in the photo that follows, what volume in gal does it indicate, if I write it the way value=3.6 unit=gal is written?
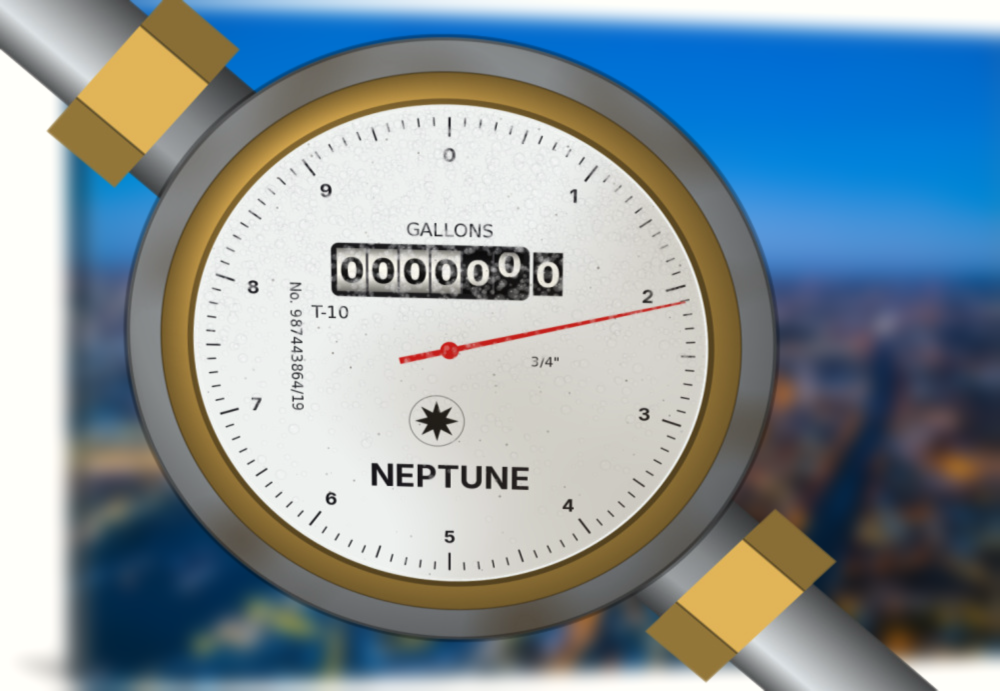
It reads value=2.1 unit=gal
